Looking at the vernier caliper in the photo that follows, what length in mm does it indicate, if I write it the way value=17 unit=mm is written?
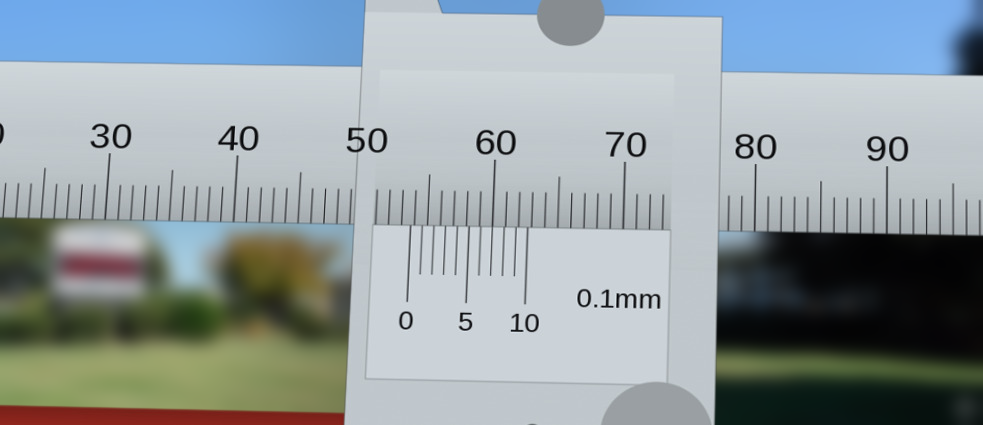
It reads value=53.7 unit=mm
